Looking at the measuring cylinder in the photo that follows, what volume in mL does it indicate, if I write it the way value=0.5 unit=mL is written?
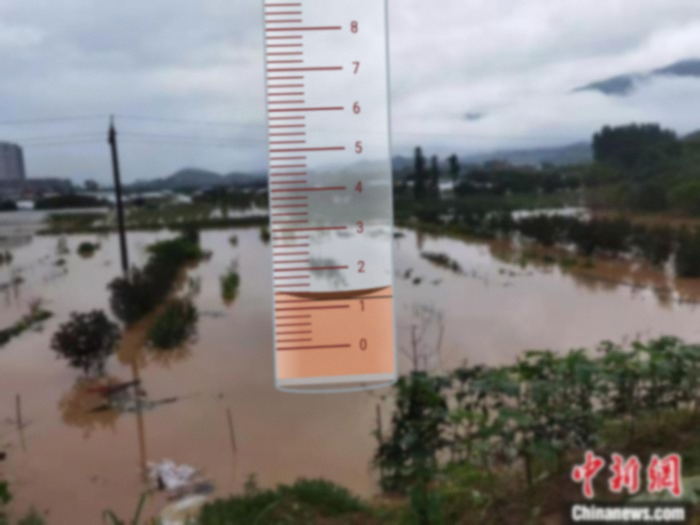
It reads value=1.2 unit=mL
